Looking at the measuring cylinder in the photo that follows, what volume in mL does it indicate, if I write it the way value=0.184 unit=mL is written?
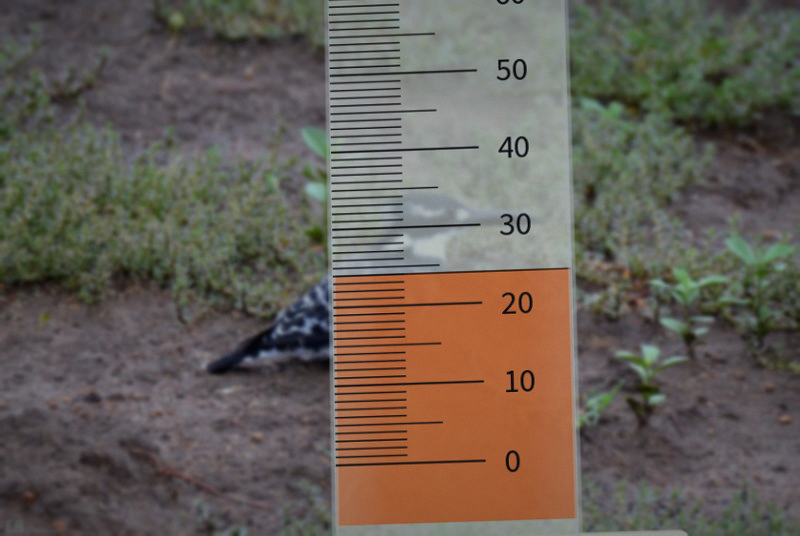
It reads value=24 unit=mL
